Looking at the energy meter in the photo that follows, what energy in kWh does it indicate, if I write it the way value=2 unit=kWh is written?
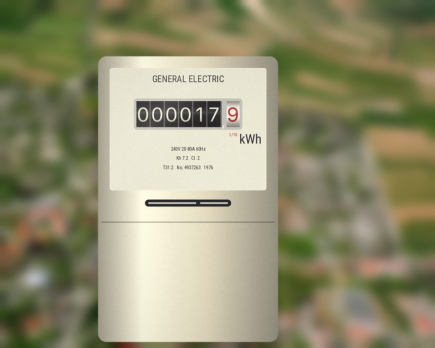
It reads value=17.9 unit=kWh
